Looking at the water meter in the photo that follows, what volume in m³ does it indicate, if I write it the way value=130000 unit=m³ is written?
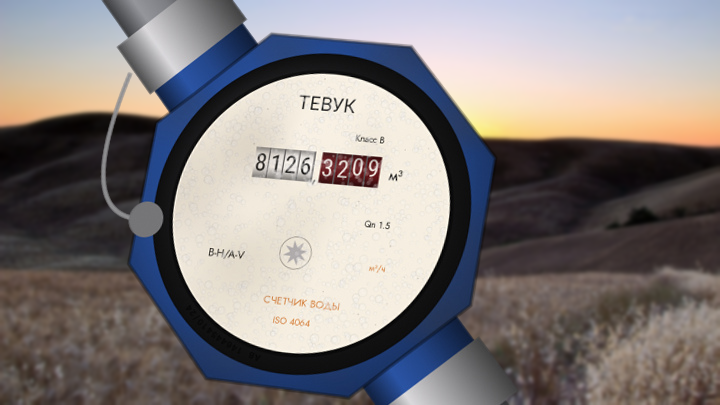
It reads value=8126.3209 unit=m³
